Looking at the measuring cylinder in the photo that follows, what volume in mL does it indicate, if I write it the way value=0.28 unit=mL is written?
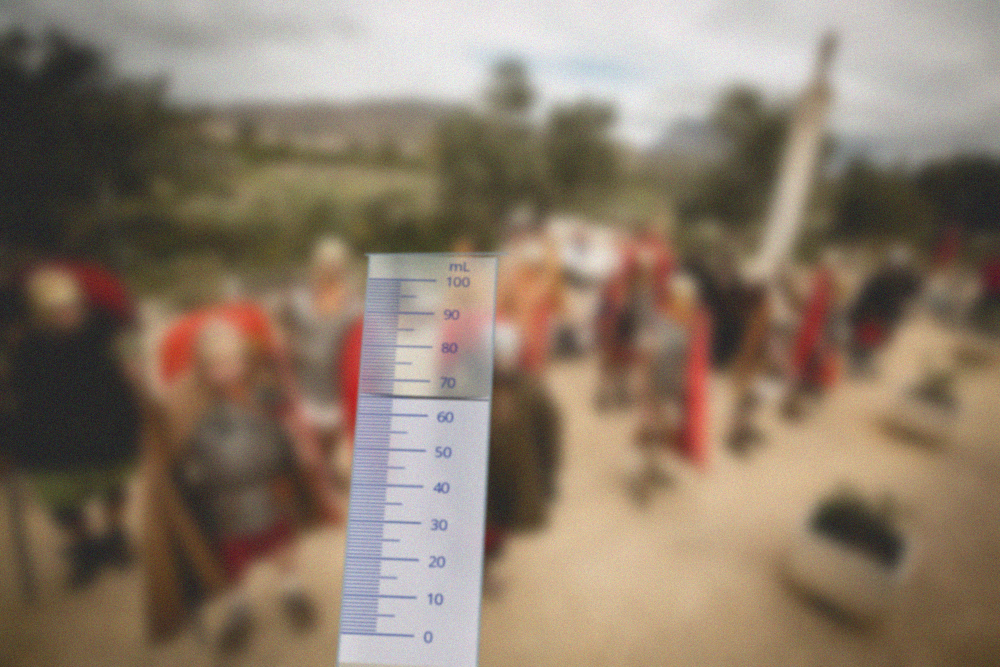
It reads value=65 unit=mL
